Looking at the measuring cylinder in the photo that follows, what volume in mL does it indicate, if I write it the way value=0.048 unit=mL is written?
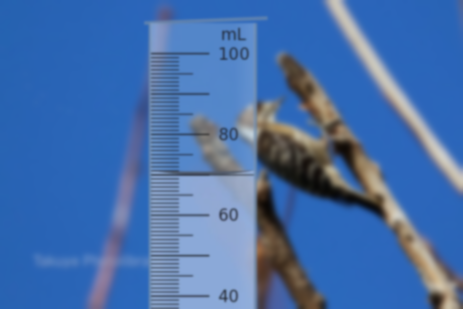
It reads value=70 unit=mL
